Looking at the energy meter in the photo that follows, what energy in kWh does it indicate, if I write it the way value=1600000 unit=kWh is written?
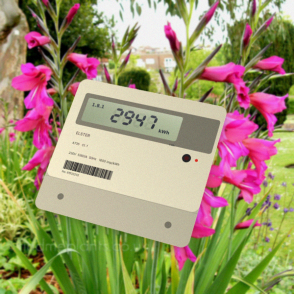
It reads value=2947 unit=kWh
